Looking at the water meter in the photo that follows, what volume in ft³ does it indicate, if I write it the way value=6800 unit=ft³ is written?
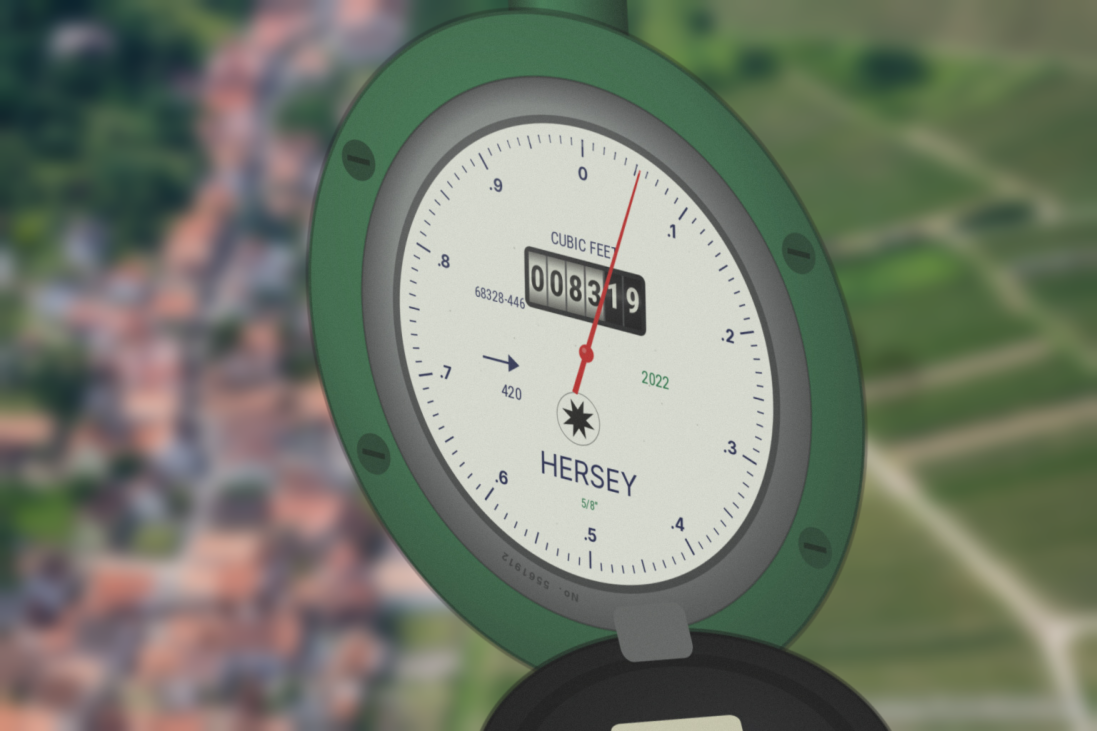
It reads value=8319.05 unit=ft³
